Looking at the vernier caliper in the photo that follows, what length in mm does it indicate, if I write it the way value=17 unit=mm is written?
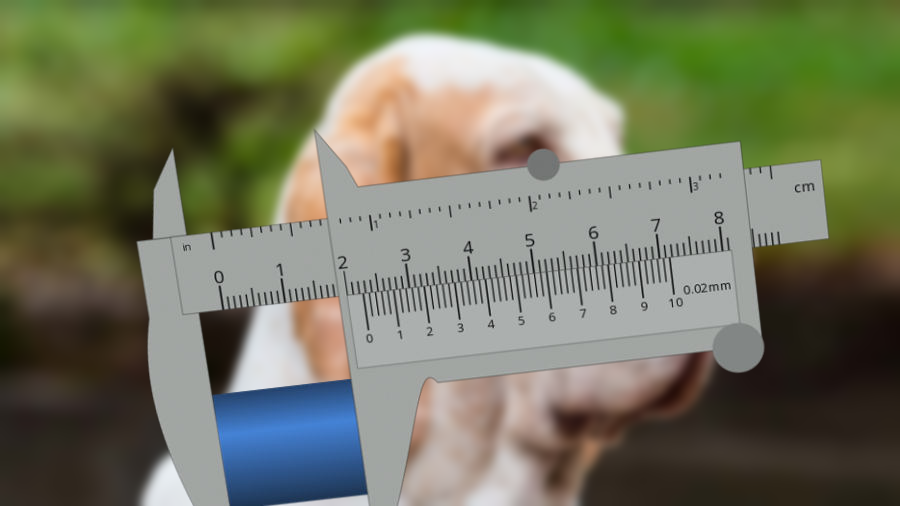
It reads value=22.6 unit=mm
